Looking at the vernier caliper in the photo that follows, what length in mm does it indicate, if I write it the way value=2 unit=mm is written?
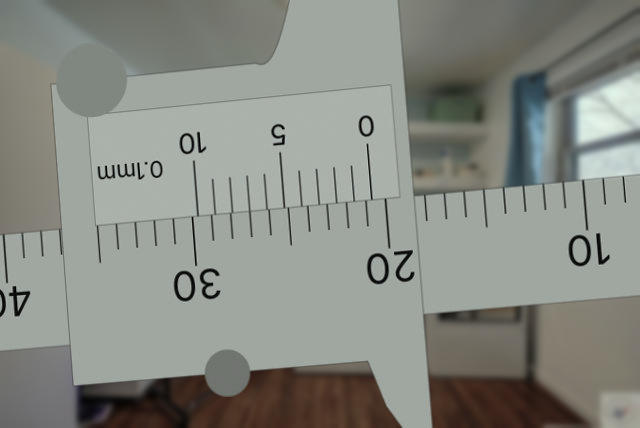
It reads value=20.7 unit=mm
